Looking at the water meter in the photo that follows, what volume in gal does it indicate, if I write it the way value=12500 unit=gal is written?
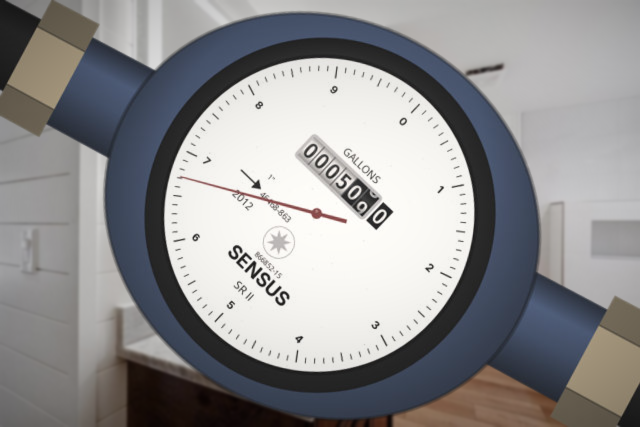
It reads value=5086.7 unit=gal
